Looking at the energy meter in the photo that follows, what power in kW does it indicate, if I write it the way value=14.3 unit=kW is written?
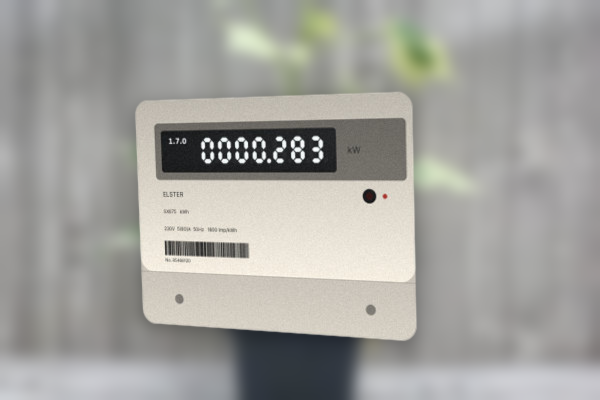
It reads value=0.283 unit=kW
